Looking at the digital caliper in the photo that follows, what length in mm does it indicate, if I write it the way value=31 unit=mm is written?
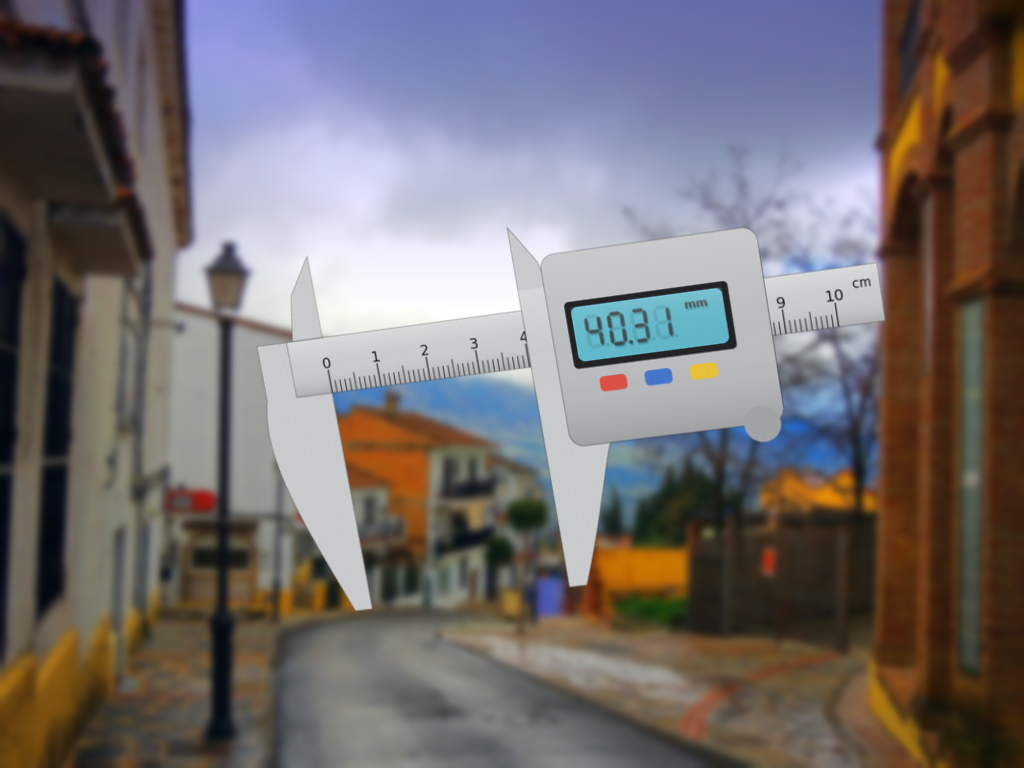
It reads value=40.31 unit=mm
